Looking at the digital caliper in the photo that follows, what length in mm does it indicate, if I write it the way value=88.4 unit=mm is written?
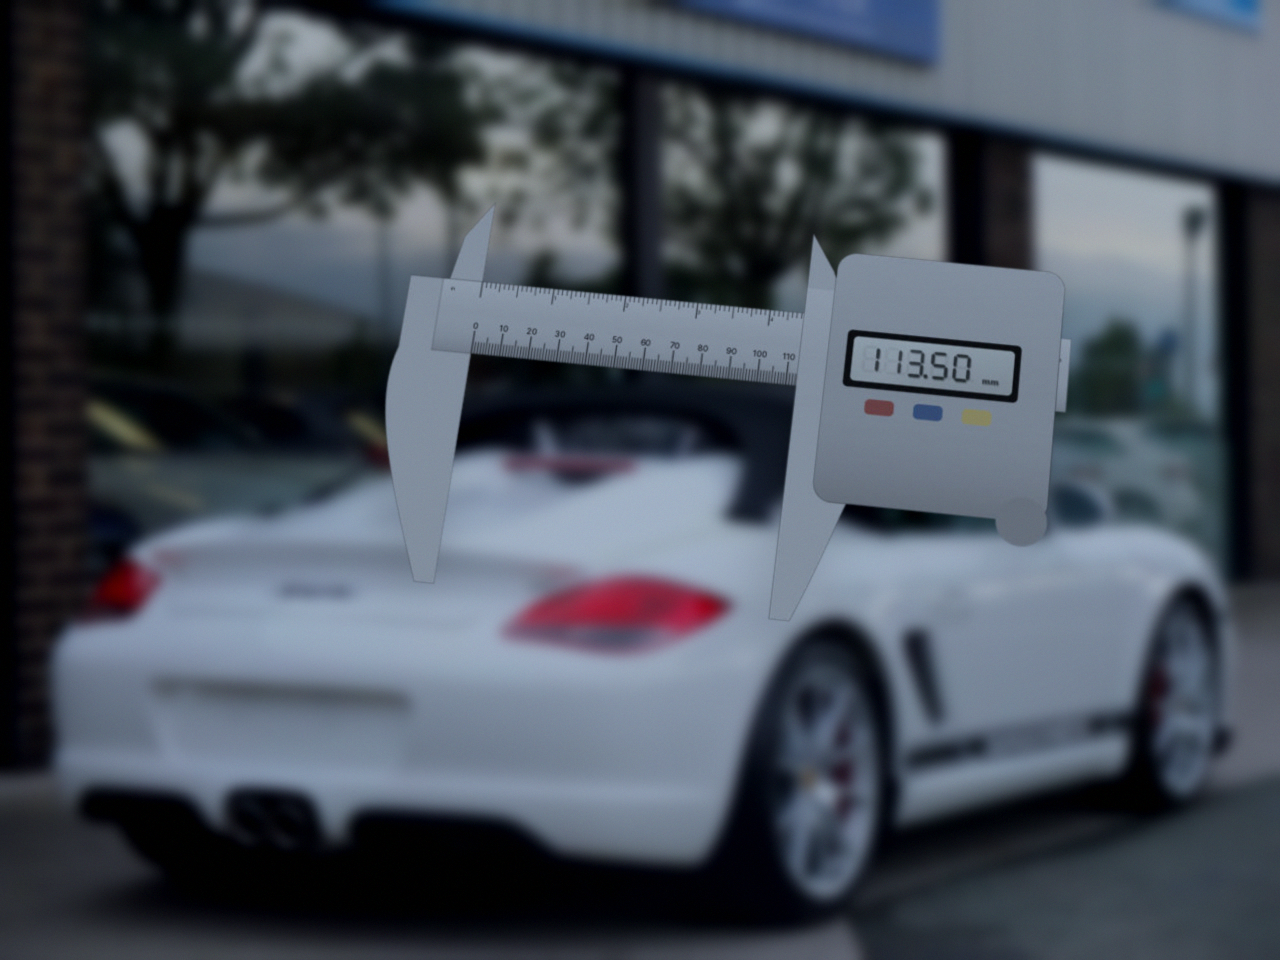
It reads value=113.50 unit=mm
